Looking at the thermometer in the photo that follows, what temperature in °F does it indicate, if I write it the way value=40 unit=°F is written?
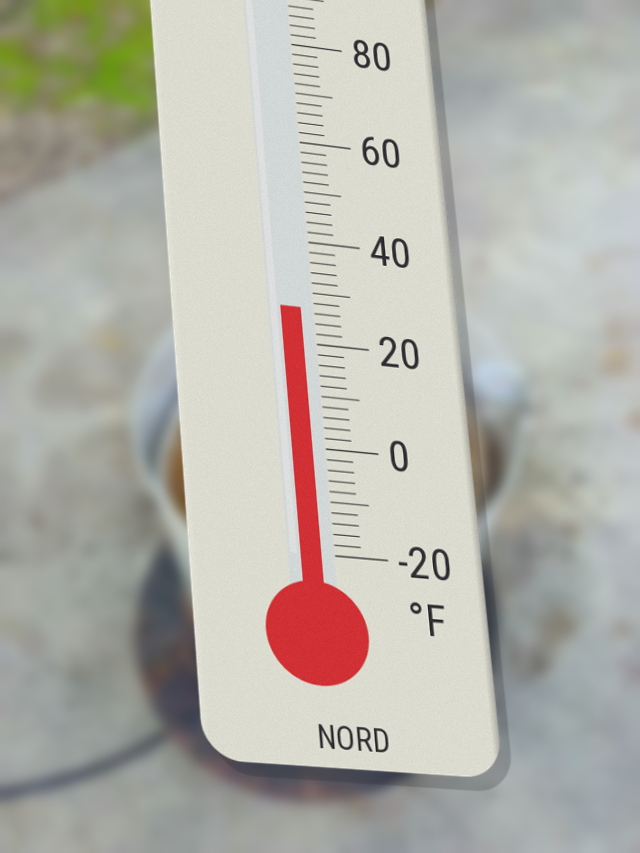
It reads value=27 unit=°F
